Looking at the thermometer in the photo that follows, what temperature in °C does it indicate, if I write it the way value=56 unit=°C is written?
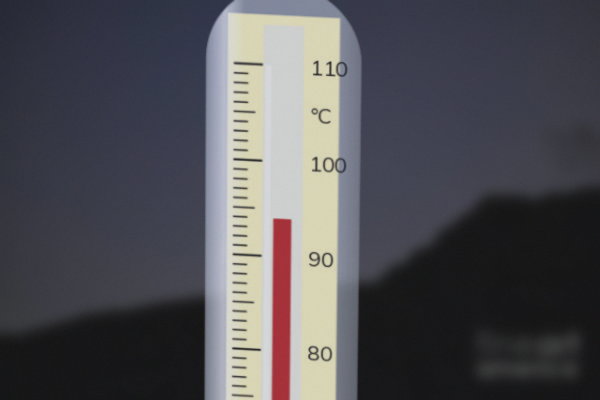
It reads value=94 unit=°C
